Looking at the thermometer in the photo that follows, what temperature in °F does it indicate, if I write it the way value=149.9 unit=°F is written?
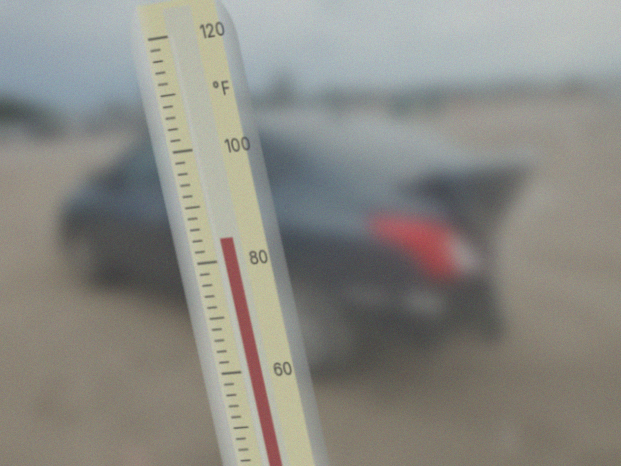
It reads value=84 unit=°F
